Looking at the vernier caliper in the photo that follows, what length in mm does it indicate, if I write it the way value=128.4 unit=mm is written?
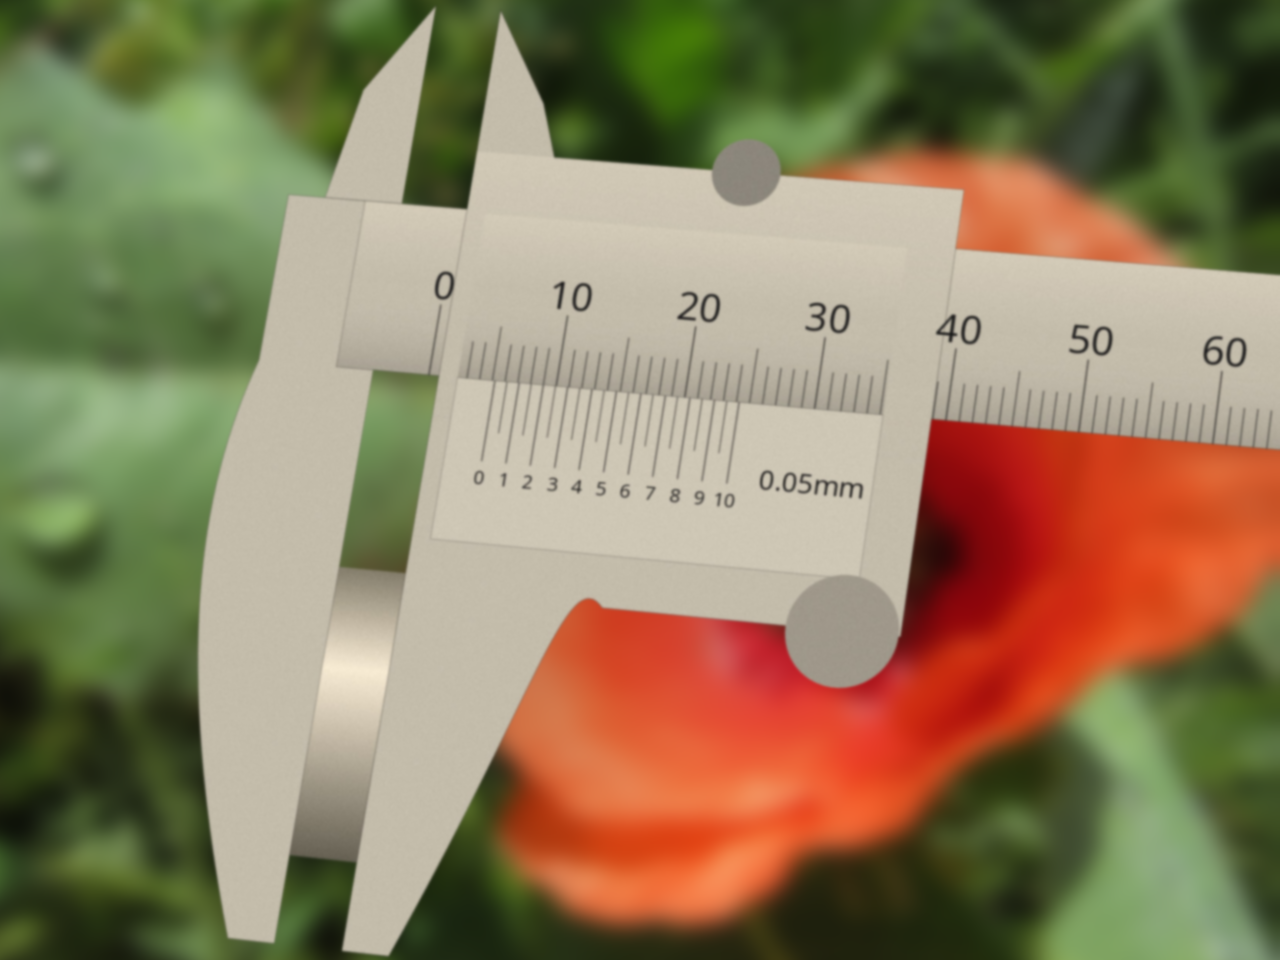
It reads value=5.2 unit=mm
